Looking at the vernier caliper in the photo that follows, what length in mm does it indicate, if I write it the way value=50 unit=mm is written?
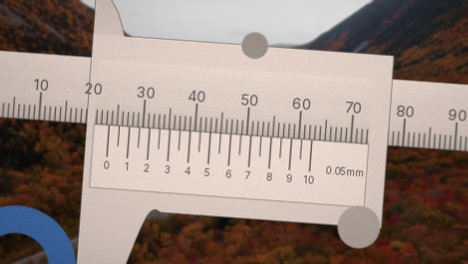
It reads value=23.5 unit=mm
